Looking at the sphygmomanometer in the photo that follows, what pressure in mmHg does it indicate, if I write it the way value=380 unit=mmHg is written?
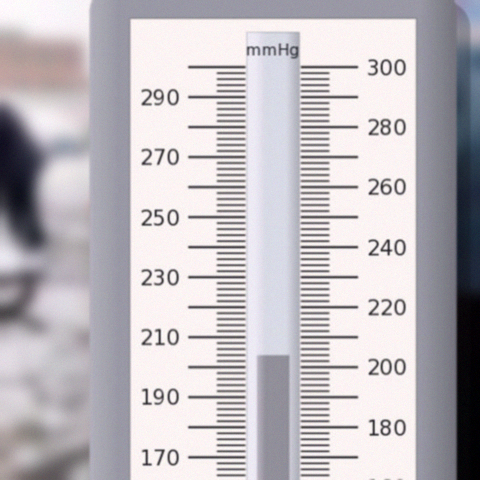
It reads value=204 unit=mmHg
